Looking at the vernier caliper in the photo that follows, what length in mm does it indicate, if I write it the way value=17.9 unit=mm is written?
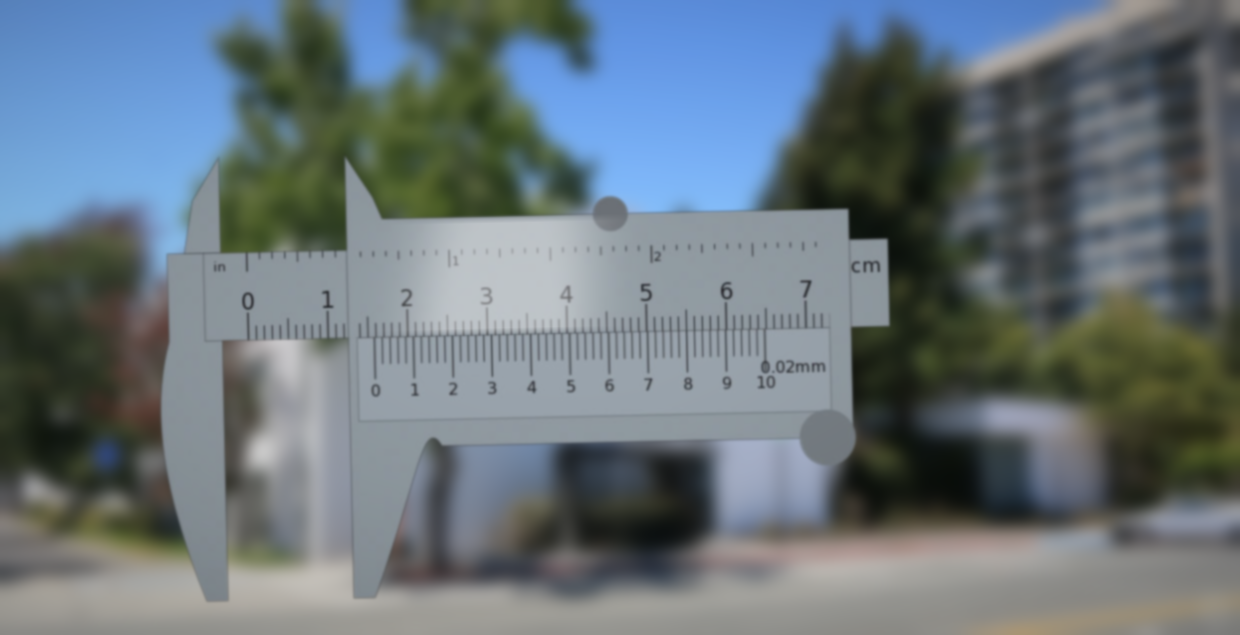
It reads value=15.8 unit=mm
